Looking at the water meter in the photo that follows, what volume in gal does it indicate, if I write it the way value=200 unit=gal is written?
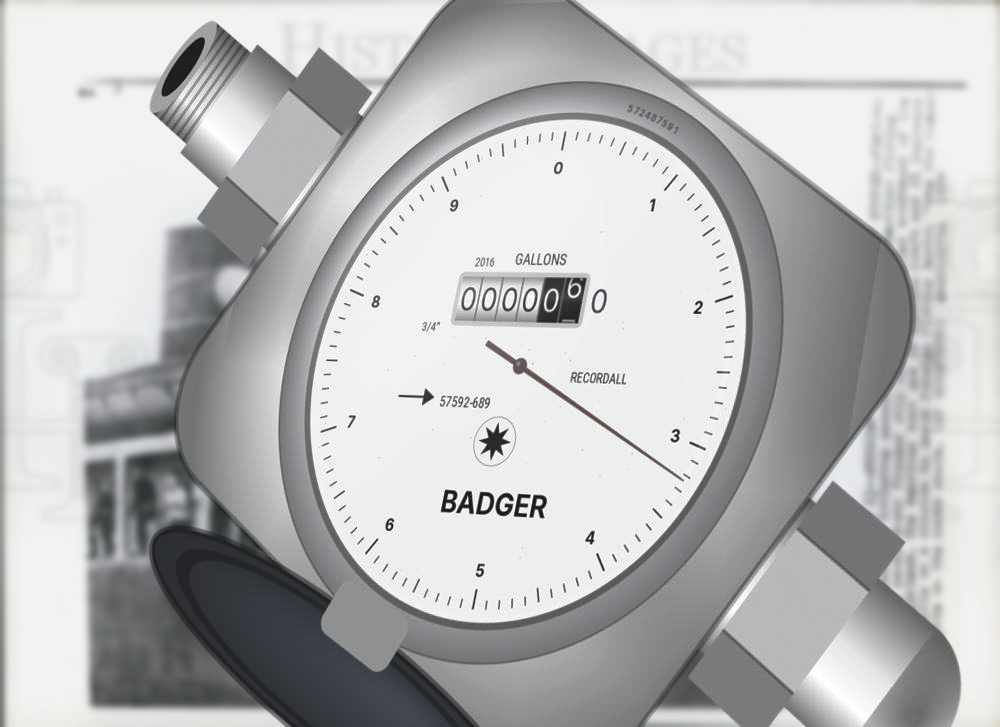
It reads value=63.2 unit=gal
